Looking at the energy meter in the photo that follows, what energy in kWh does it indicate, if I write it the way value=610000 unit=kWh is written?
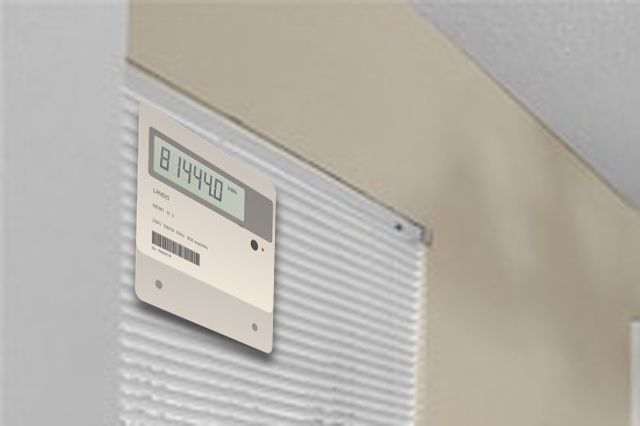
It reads value=81444.0 unit=kWh
